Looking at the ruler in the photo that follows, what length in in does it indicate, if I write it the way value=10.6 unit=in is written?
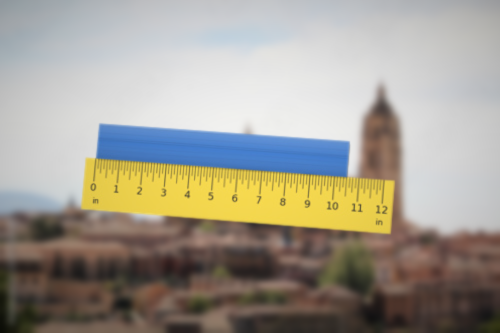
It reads value=10.5 unit=in
